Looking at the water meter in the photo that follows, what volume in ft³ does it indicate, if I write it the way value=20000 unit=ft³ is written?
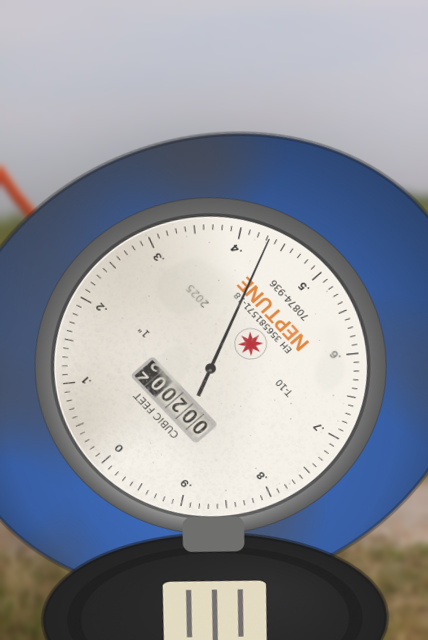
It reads value=2002.43 unit=ft³
